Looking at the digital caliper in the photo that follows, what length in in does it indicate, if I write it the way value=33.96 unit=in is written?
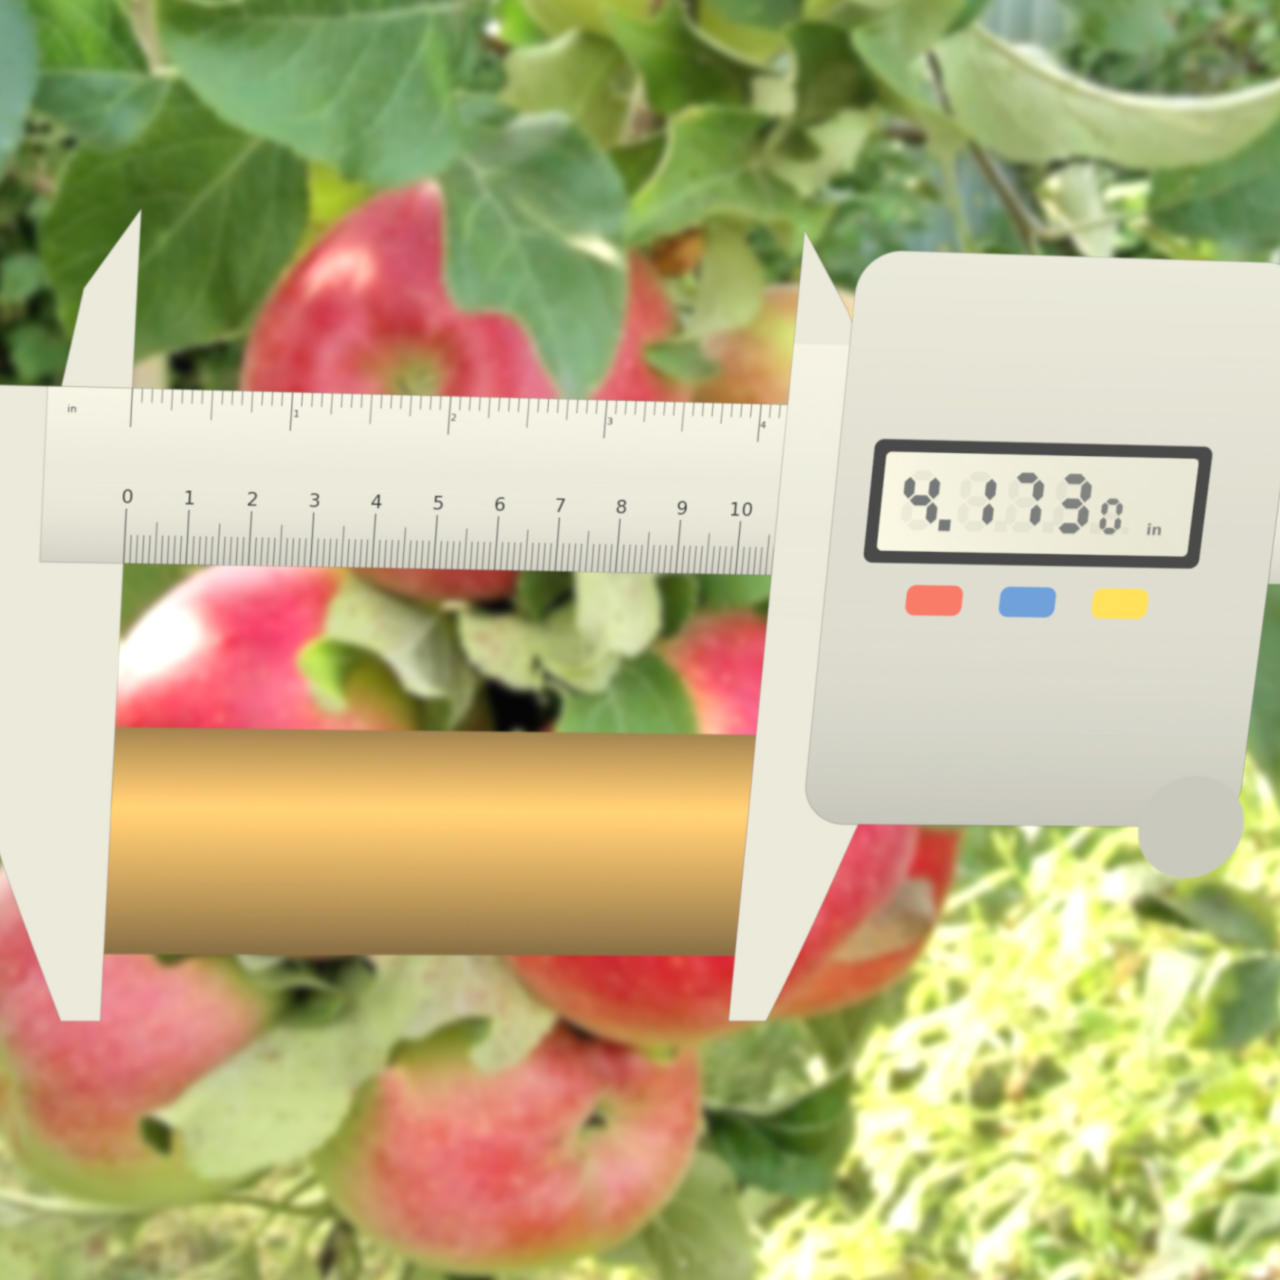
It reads value=4.1730 unit=in
